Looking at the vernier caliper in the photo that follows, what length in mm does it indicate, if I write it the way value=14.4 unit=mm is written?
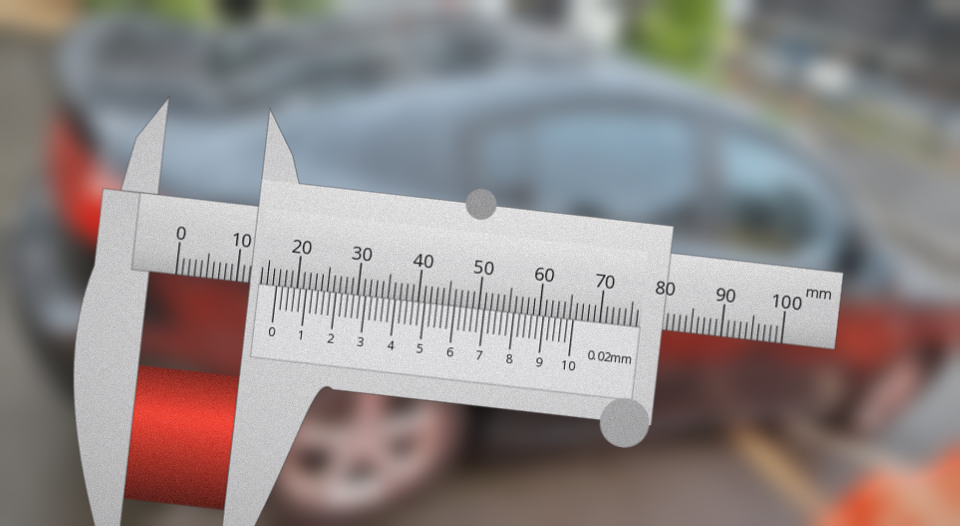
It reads value=16.6 unit=mm
